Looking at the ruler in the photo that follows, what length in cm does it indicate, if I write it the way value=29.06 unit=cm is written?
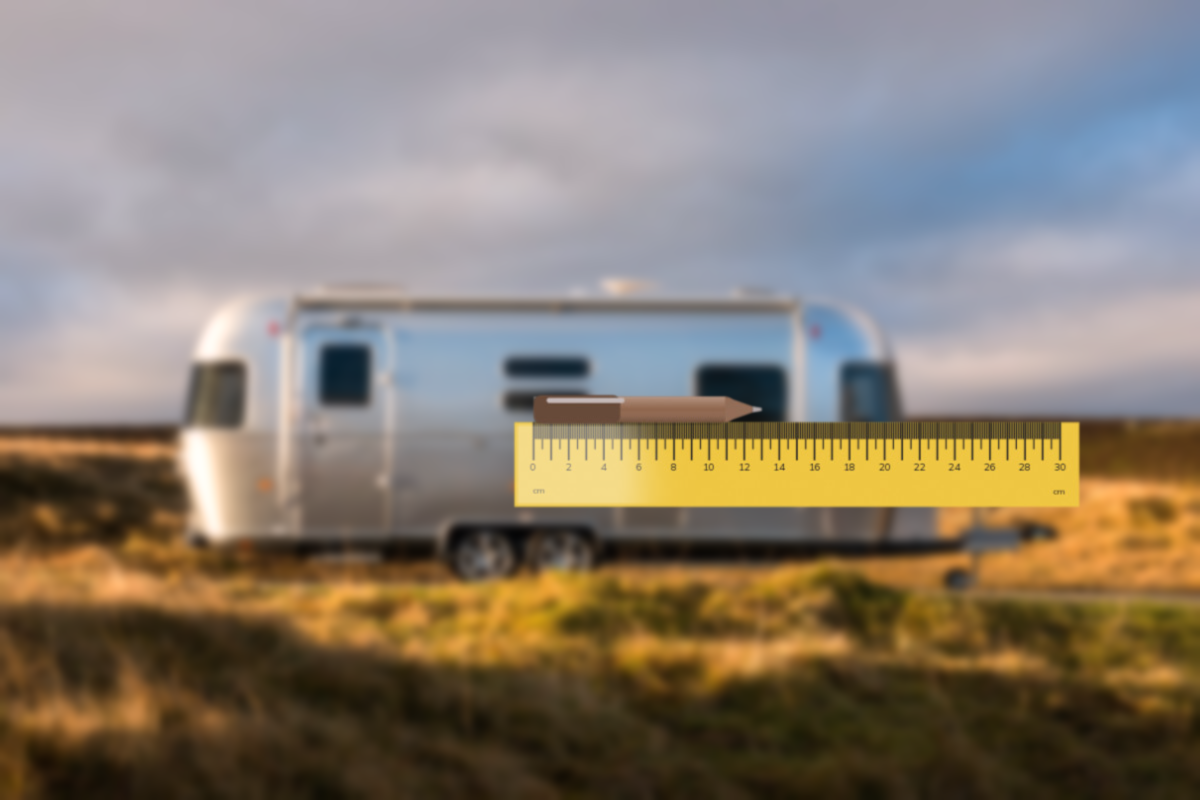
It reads value=13 unit=cm
